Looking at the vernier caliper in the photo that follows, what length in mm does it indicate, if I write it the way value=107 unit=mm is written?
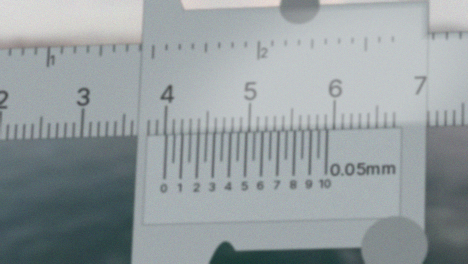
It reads value=40.2 unit=mm
